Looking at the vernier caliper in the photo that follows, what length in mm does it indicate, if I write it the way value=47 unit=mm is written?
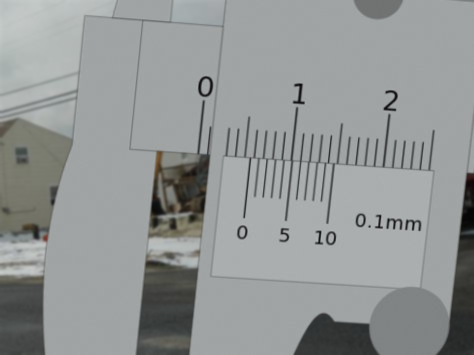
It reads value=5.6 unit=mm
